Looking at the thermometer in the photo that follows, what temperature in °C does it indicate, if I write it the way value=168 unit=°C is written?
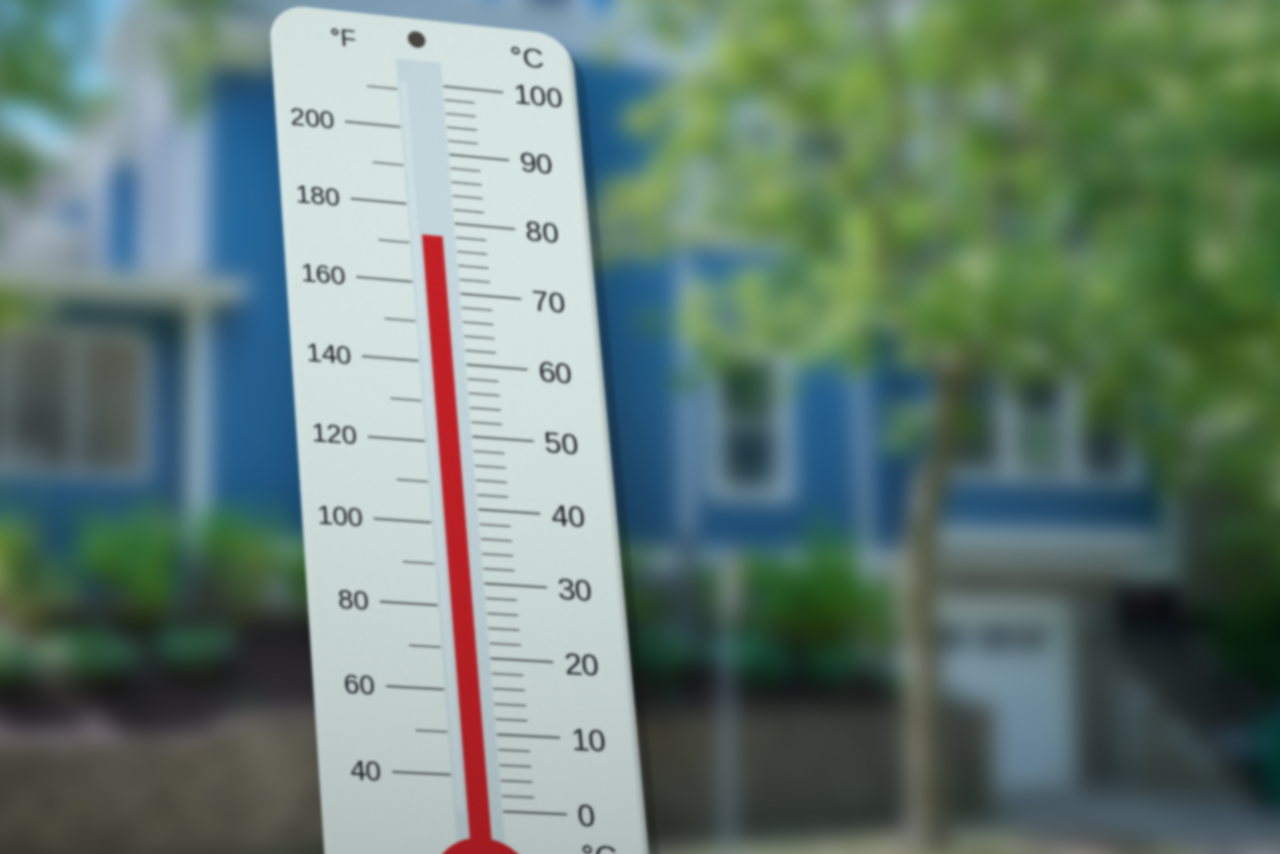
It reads value=78 unit=°C
